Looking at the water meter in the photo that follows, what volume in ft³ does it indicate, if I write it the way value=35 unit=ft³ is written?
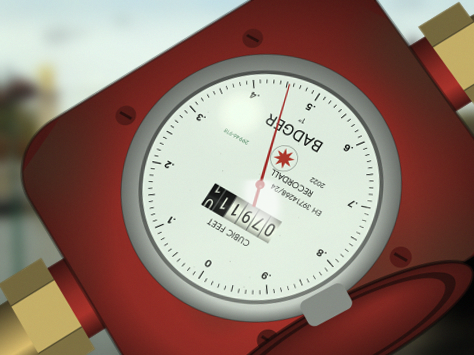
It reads value=79110.45 unit=ft³
